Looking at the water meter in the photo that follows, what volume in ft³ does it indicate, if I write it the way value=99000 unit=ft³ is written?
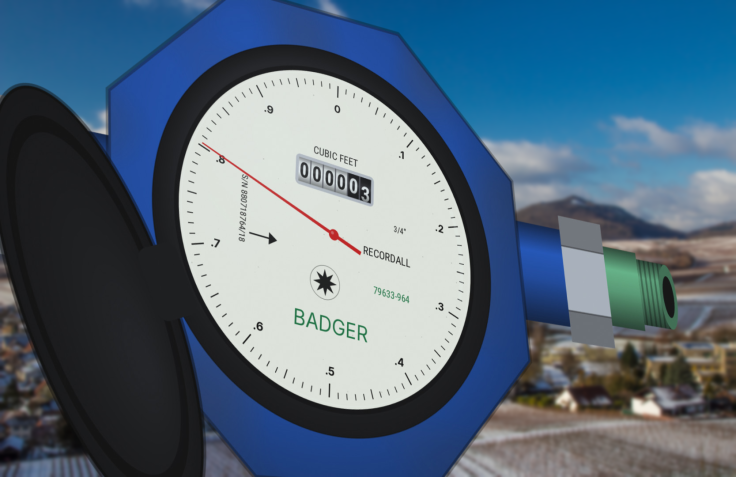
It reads value=2.80 unit=ft³
